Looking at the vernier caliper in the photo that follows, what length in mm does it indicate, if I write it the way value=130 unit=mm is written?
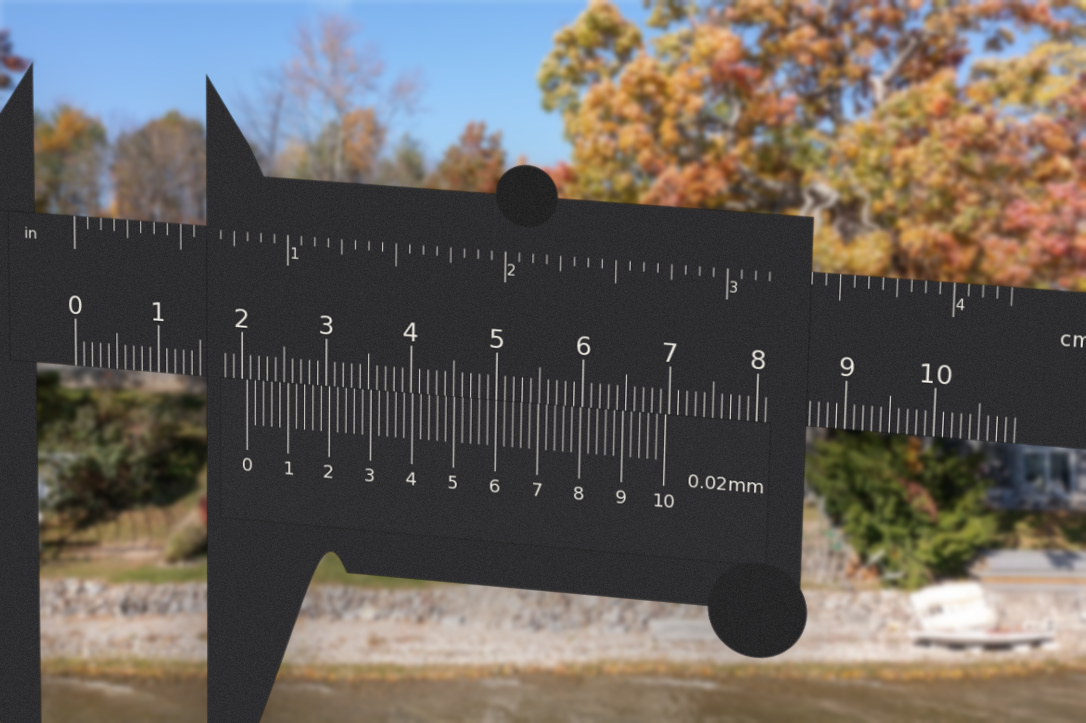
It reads value=20.6 unit=mm
